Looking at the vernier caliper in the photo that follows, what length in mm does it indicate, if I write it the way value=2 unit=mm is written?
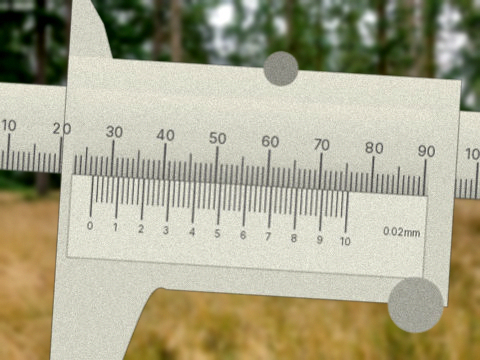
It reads value=26.5 unit=mm
